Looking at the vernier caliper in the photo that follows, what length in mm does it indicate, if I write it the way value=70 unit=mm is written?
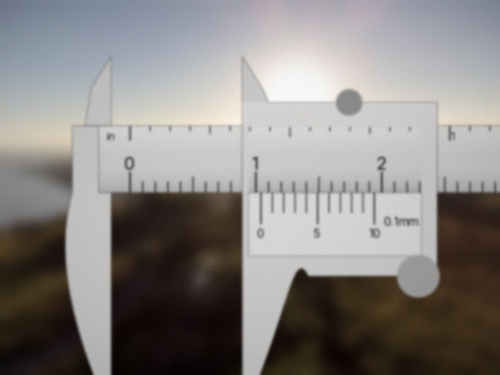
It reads value=10.4 unit=mm
